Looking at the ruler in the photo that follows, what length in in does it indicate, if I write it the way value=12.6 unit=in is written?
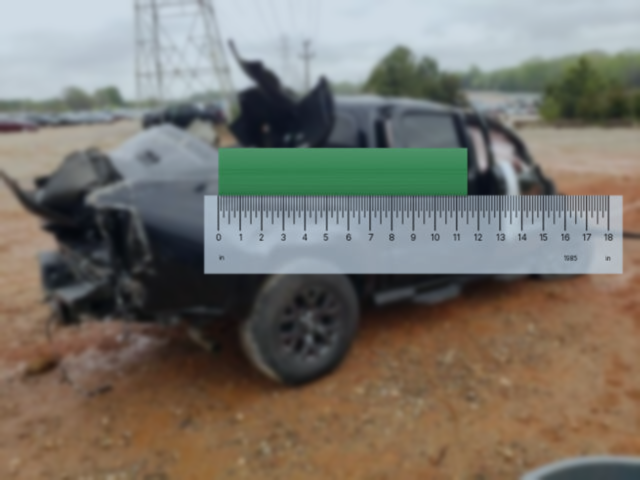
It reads value=11.5 unit=in
